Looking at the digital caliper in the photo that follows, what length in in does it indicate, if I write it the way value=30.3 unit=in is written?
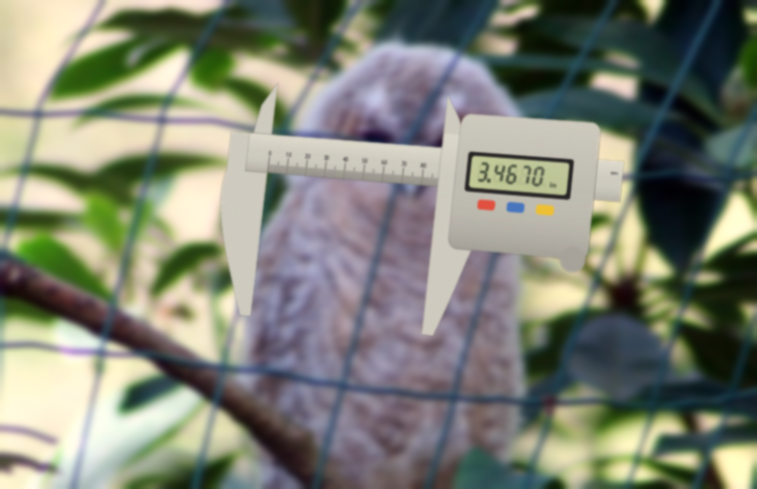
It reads value=3.4670 unit=in
